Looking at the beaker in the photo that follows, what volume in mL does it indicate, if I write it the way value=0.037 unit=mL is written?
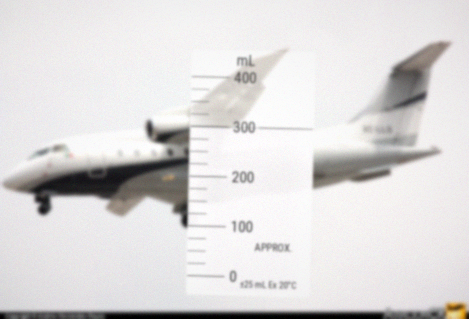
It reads value=300 unit=mL
